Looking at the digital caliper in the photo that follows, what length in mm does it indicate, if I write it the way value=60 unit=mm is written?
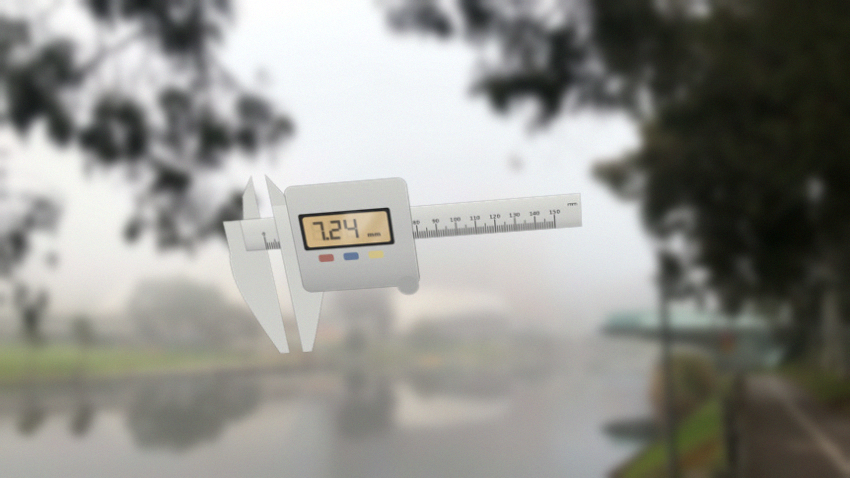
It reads value=7.24 unit=mm
